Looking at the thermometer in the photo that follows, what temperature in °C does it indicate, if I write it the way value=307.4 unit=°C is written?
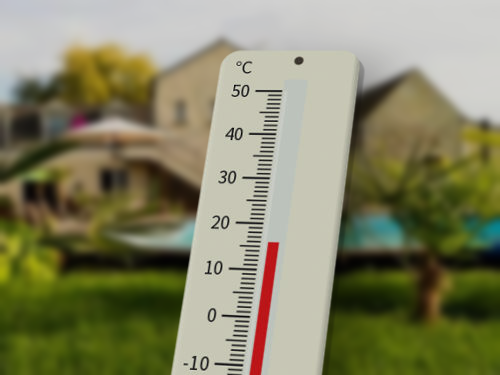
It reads value=16 unit=°C
